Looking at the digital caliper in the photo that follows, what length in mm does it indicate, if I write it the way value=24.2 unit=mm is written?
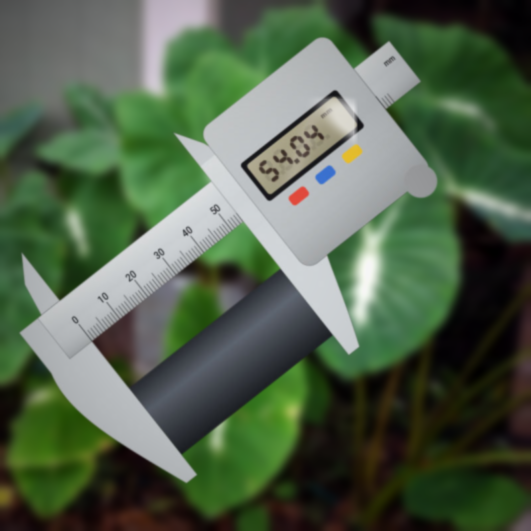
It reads value=54.04 unit=mm
